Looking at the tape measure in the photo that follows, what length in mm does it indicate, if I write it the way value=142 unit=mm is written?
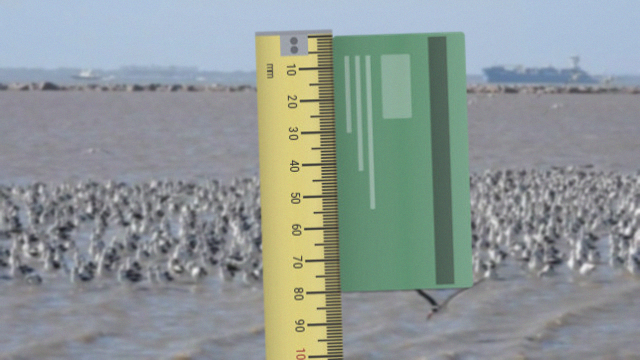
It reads value=80 unit=mm
